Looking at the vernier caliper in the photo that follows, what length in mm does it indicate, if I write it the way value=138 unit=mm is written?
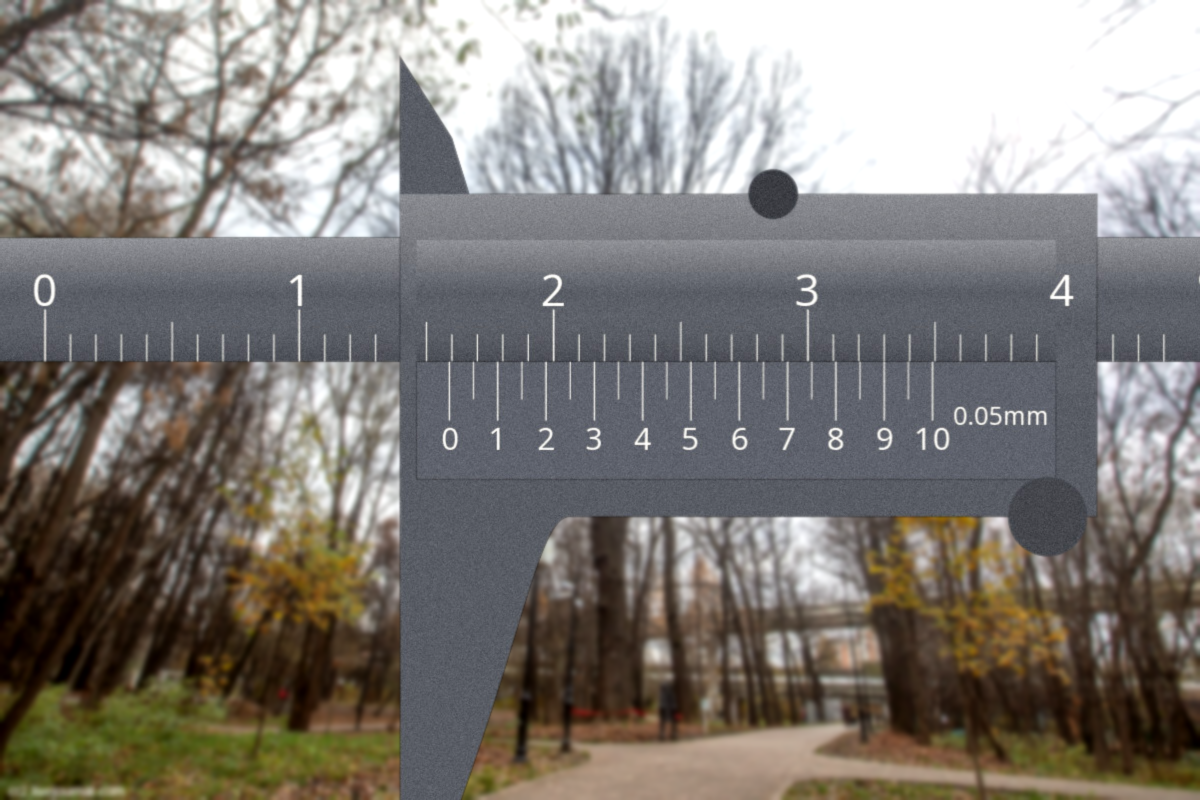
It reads value=15.9 unit=mm
